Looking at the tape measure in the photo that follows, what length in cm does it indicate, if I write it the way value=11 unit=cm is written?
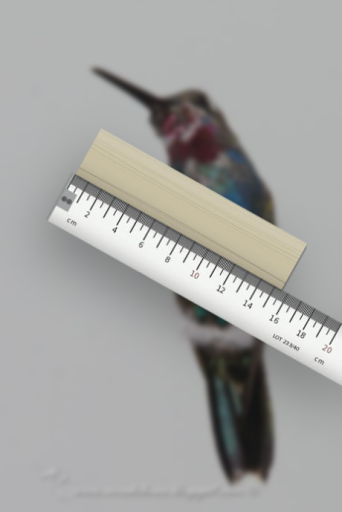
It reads value=15.5 unit=cm
